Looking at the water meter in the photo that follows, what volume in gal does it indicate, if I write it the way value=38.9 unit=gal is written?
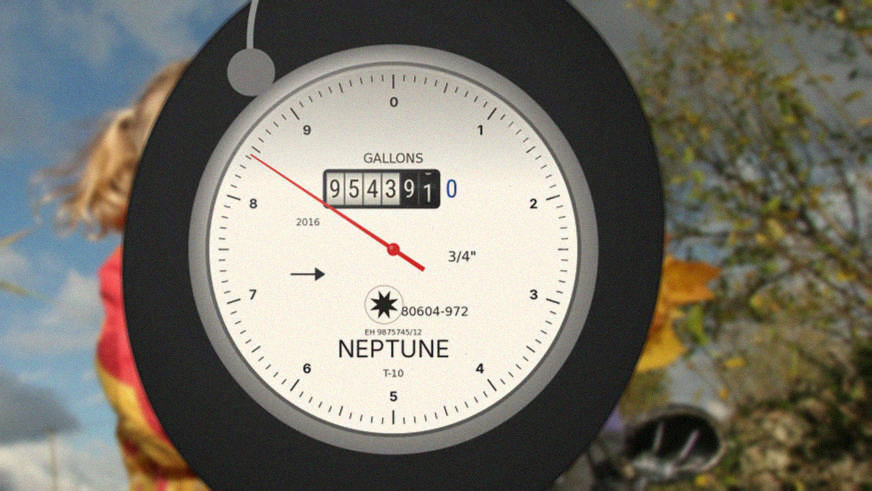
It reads value=9543908.4 unit=gal
